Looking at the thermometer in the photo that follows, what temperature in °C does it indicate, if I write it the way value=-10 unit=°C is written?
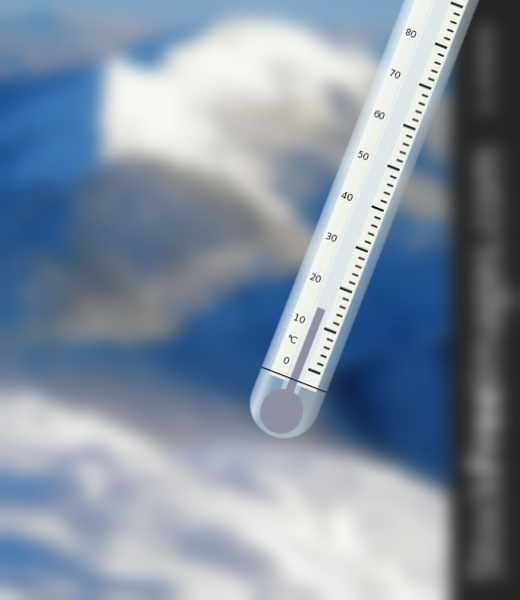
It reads value=14 unit=°C
